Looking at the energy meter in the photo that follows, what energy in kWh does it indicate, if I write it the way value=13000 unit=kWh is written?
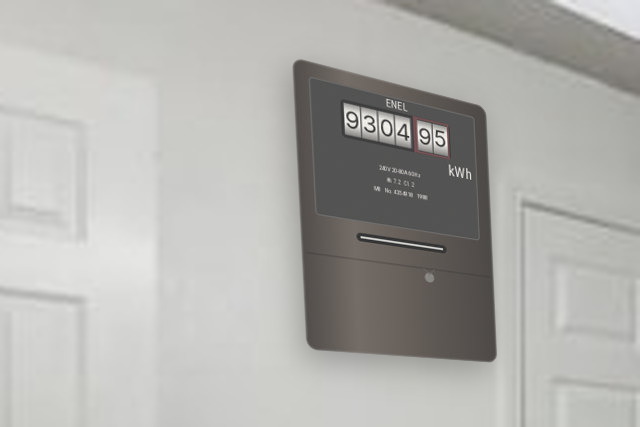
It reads value=9304.95 unit=kWh
